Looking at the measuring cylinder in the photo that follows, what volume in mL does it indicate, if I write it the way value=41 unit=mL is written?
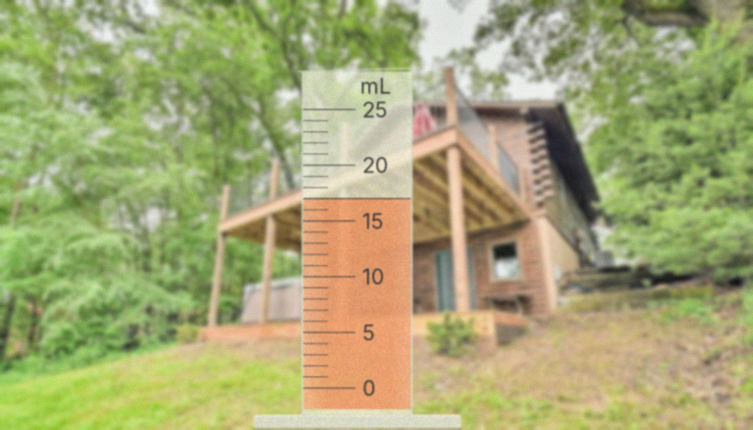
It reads value=17 unit=mL
